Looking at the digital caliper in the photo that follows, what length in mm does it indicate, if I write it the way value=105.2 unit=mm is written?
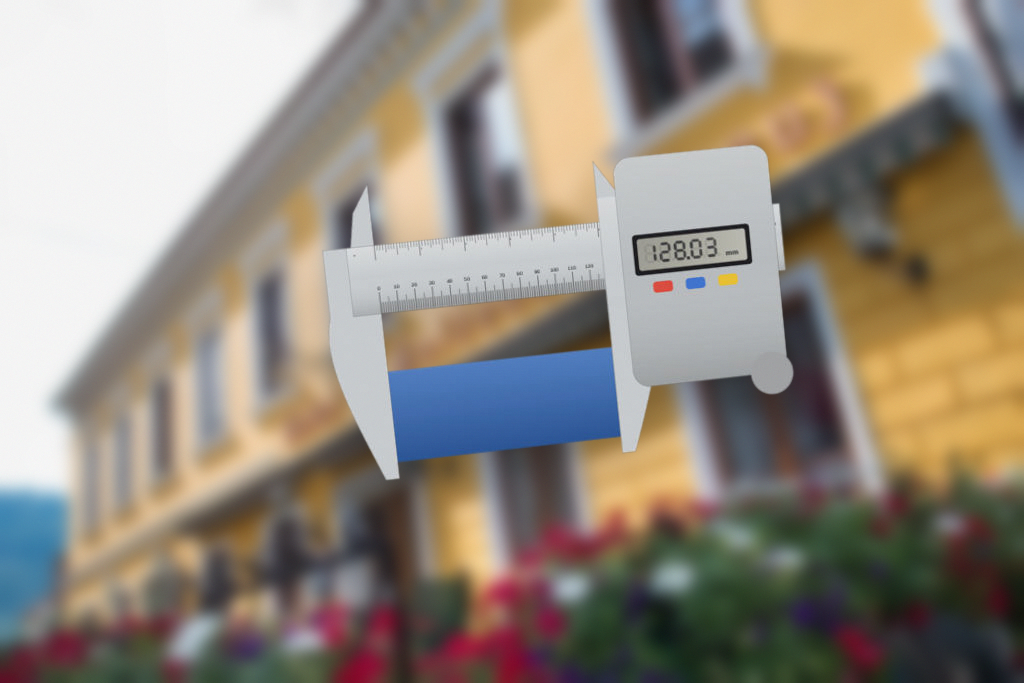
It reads value=128.03 unit=mm
